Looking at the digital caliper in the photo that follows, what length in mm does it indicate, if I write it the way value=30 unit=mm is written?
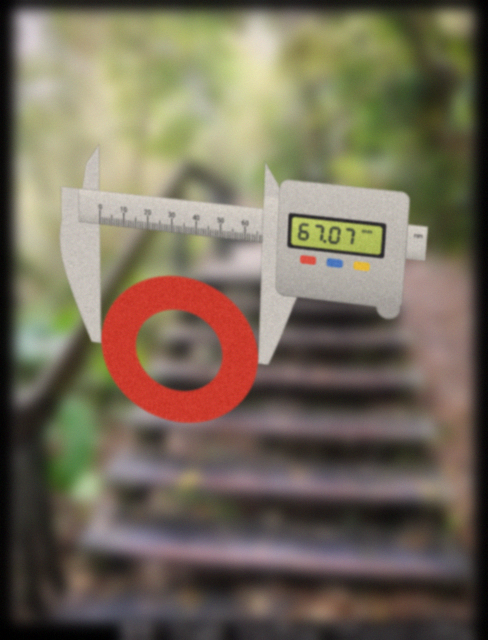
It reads value=67.07 unit=mm
